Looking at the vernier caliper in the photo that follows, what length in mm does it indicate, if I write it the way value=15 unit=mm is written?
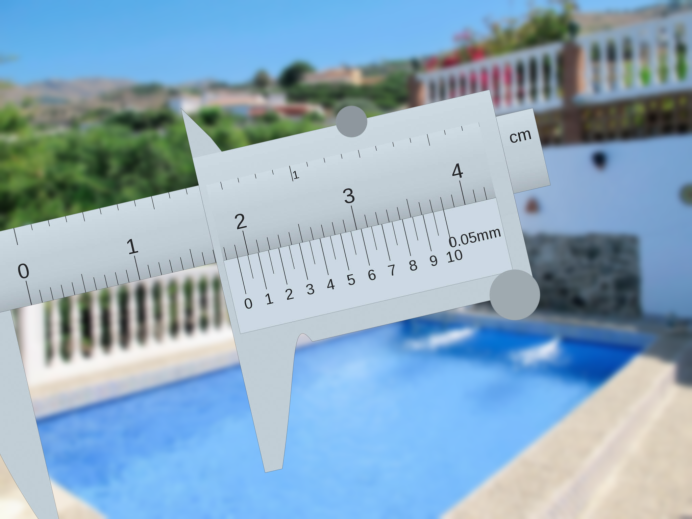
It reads value=19.0 unit=mm
